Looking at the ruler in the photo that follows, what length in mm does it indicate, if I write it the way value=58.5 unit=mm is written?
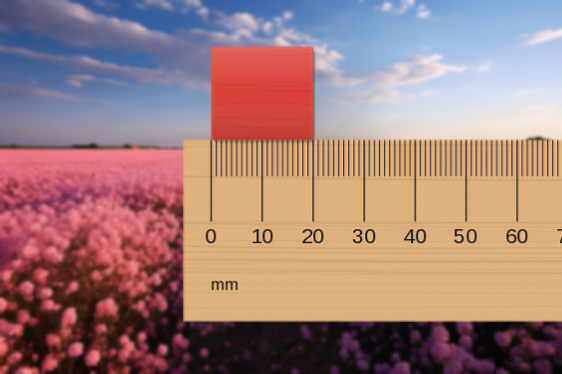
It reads value=20 unit=mm
